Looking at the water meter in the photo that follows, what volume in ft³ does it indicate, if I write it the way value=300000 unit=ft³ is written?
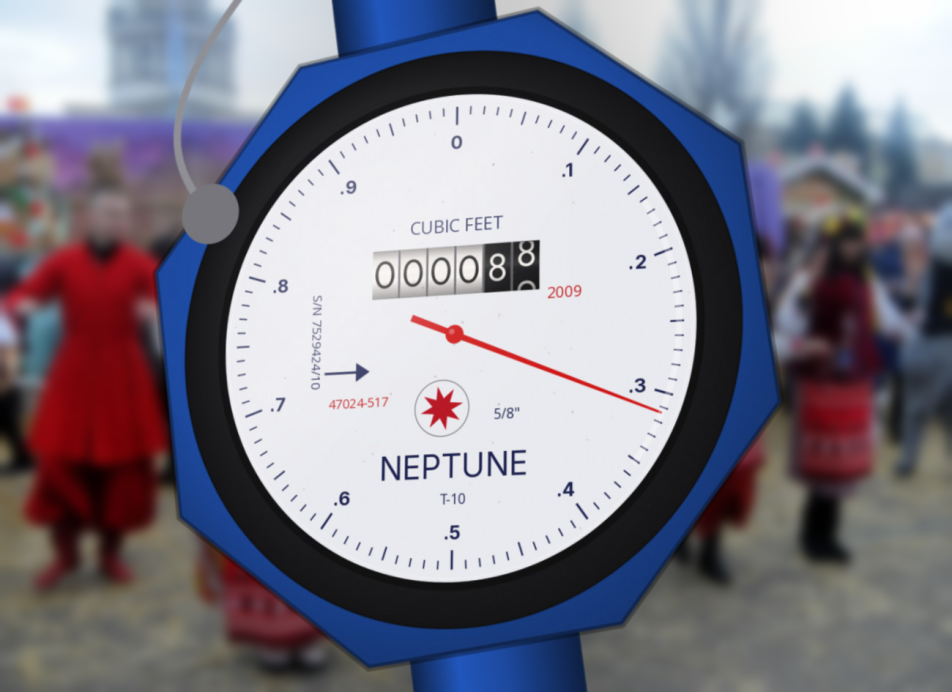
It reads value=88.31 unit=ft³
